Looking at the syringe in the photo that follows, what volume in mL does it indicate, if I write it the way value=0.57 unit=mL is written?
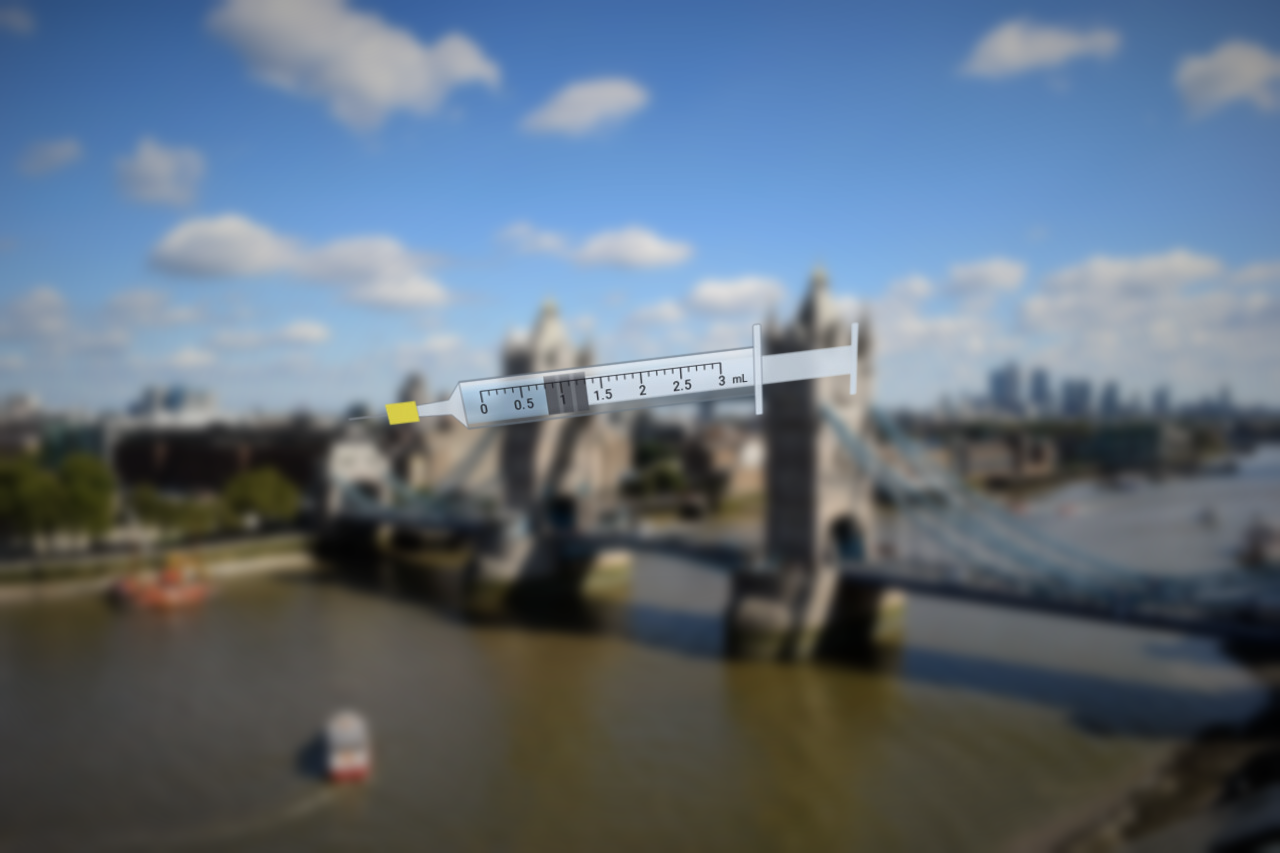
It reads value=0.8 unit=mL
